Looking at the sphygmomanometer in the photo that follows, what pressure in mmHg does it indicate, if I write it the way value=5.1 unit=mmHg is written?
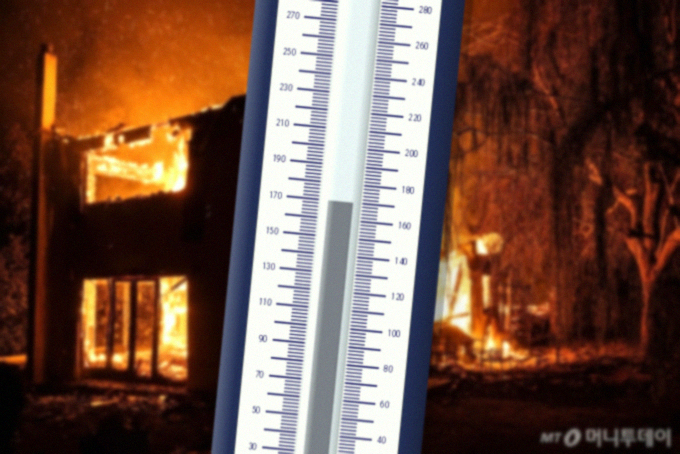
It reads value=170 unit=mmHg
